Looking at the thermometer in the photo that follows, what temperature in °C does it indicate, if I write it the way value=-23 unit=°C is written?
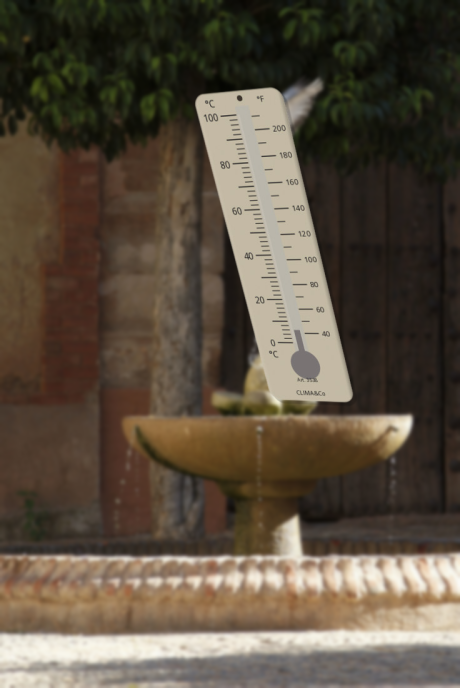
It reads value=6 unit=°C
